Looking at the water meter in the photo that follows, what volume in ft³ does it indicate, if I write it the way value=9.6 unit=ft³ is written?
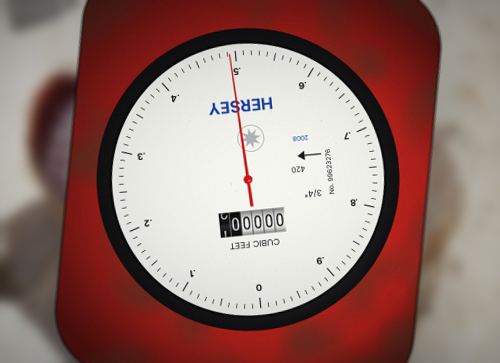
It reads value=1.49 unit=ft³
